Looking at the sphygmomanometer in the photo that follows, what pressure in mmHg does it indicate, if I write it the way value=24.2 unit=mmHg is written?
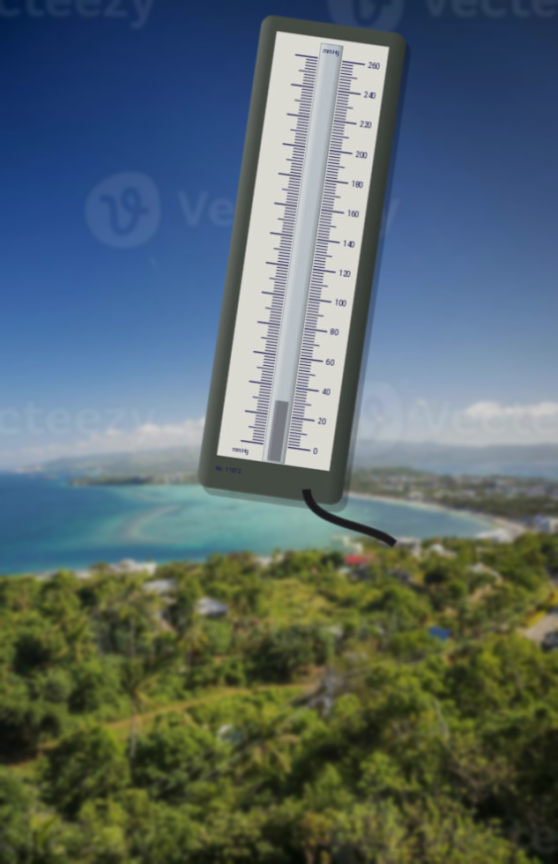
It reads value=30 unit=mmHg
